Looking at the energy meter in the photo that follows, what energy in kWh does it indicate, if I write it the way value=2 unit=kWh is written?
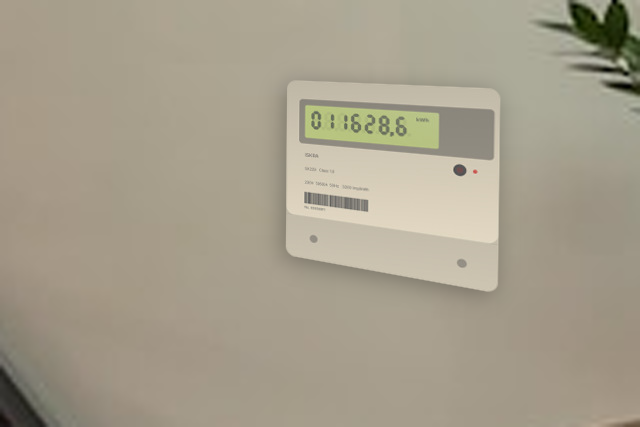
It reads value=11628.6 unit=kWh
